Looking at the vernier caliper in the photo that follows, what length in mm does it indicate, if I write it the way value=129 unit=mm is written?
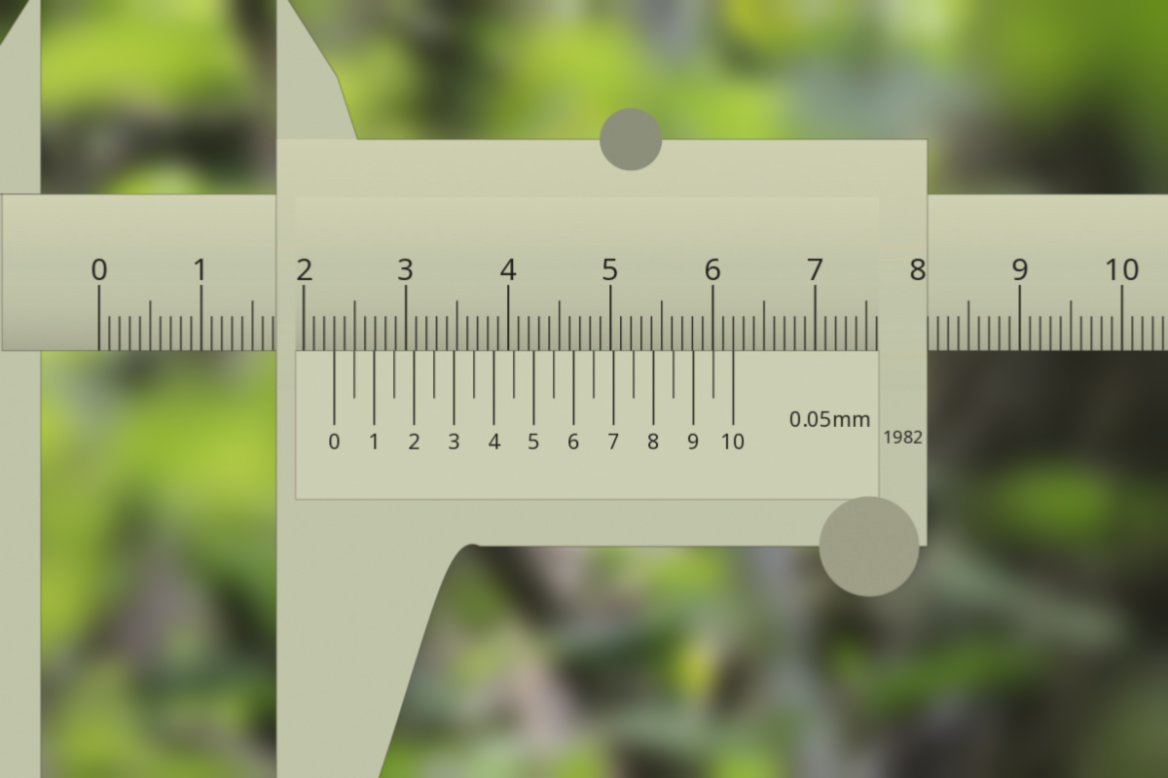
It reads value=23.0 unit=mm
